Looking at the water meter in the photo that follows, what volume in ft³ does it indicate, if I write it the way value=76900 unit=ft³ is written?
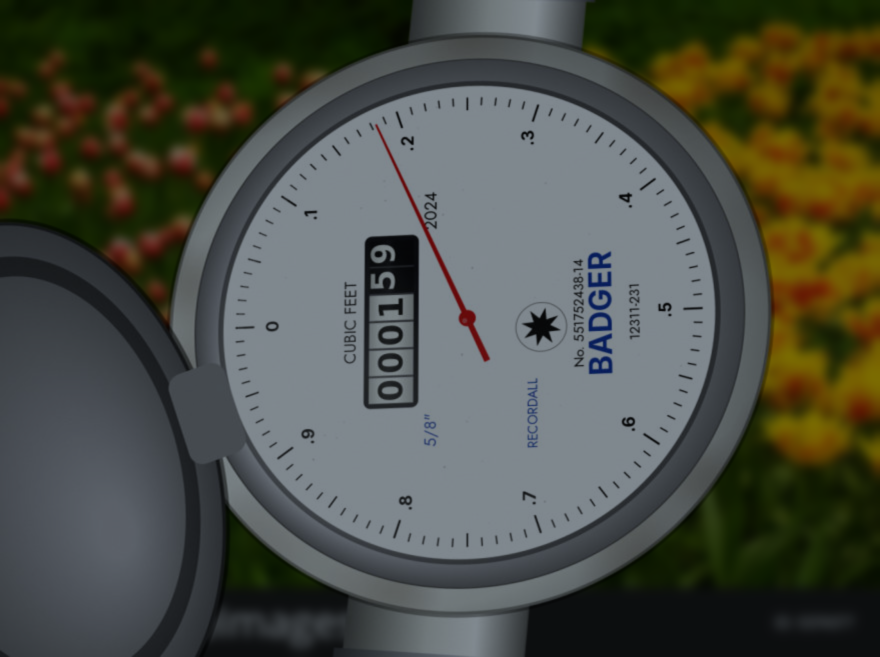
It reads value=159.18 unit=ft³
